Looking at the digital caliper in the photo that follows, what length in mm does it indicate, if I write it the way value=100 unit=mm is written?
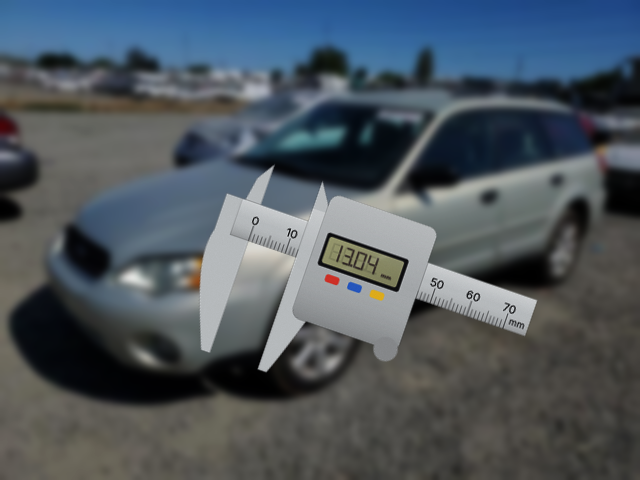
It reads value=13.04 unit=mm
